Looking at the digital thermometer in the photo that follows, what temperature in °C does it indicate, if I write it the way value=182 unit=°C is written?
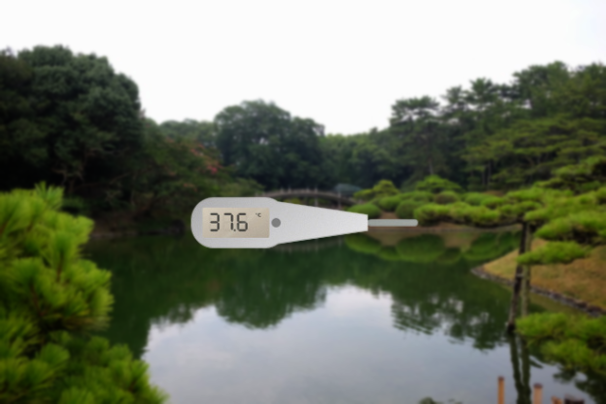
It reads value=37.6 unit=°C
